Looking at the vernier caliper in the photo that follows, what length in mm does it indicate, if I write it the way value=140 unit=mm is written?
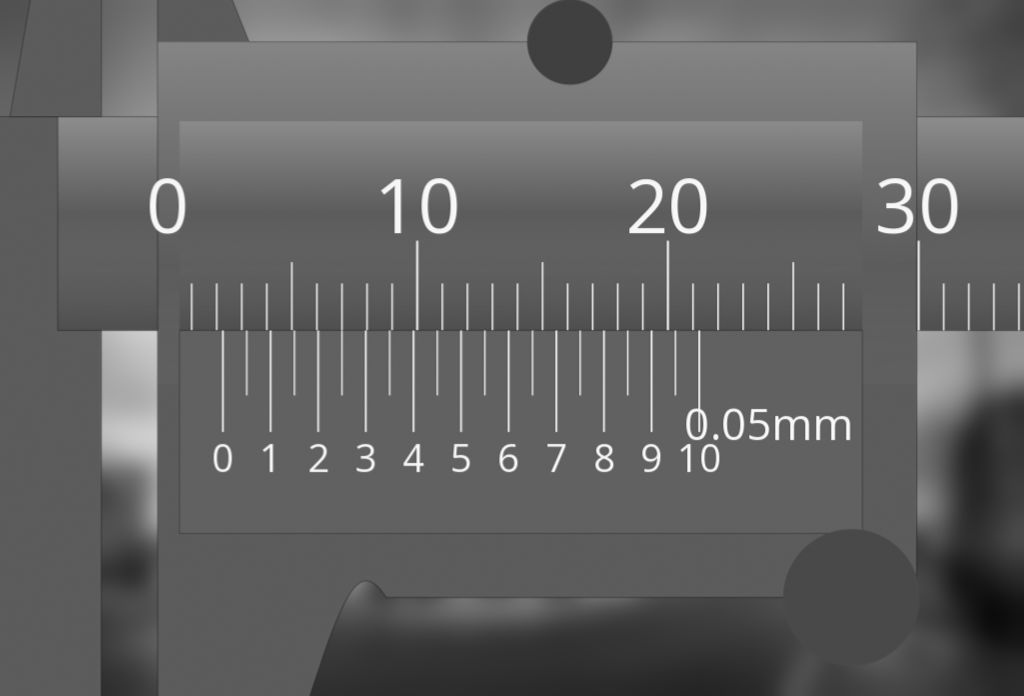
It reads value=2.25 unit=mm
